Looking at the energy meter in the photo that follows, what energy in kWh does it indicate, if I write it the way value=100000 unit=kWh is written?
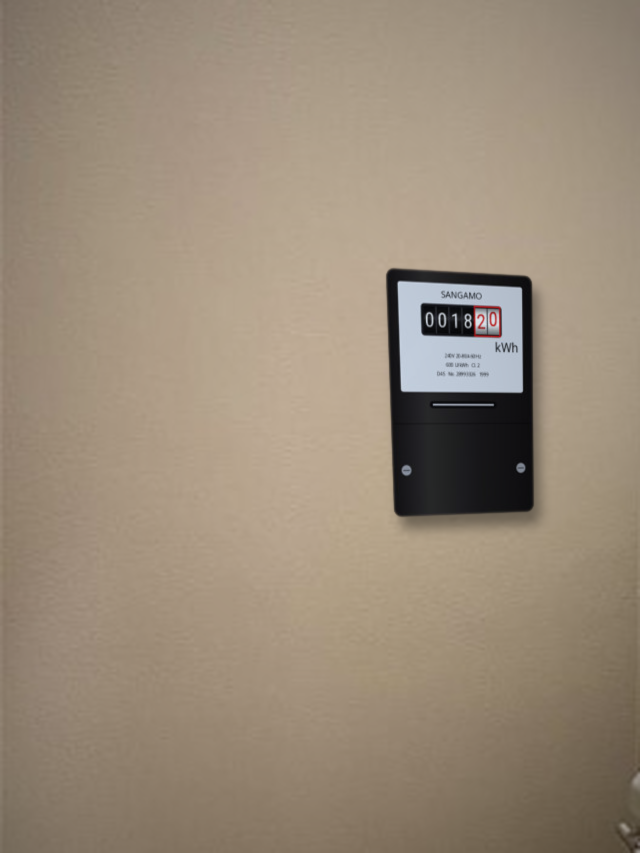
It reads value=18.20 unit=kWh
